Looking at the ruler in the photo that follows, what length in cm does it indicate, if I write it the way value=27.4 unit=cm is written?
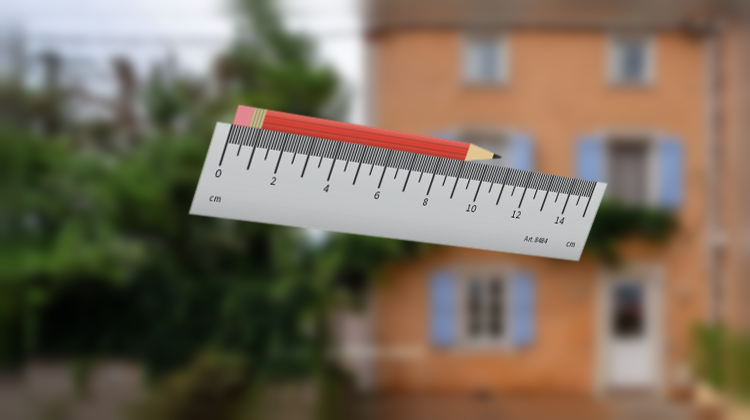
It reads value=10.5 unit=cm
